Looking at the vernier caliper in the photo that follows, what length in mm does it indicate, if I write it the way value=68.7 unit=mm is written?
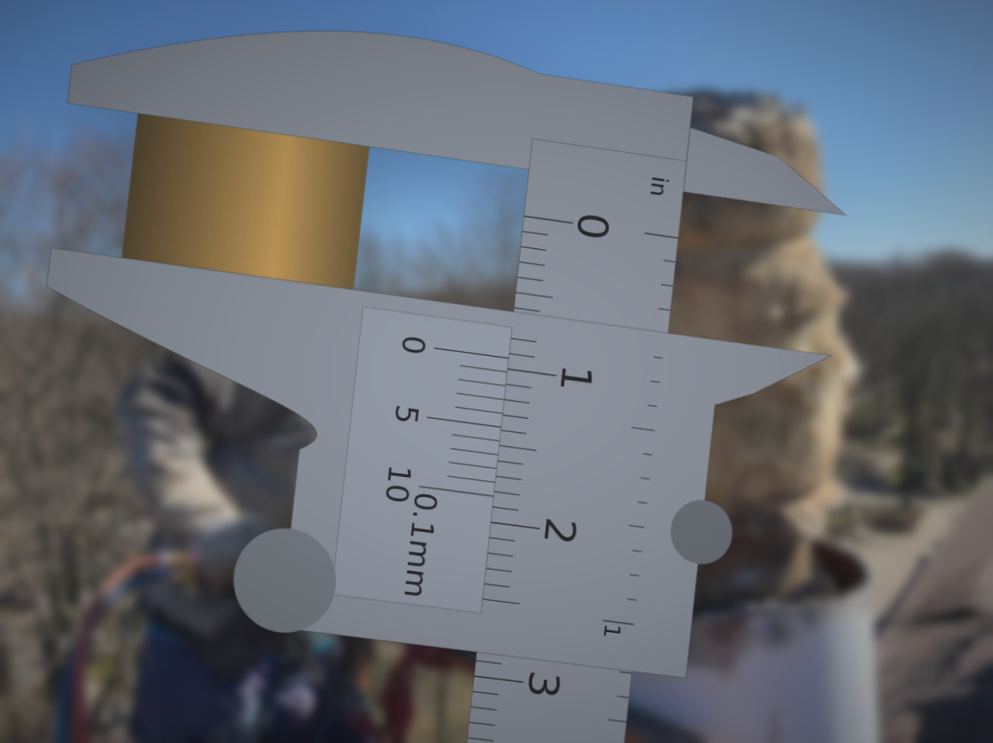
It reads value=9.3 unit=mm
